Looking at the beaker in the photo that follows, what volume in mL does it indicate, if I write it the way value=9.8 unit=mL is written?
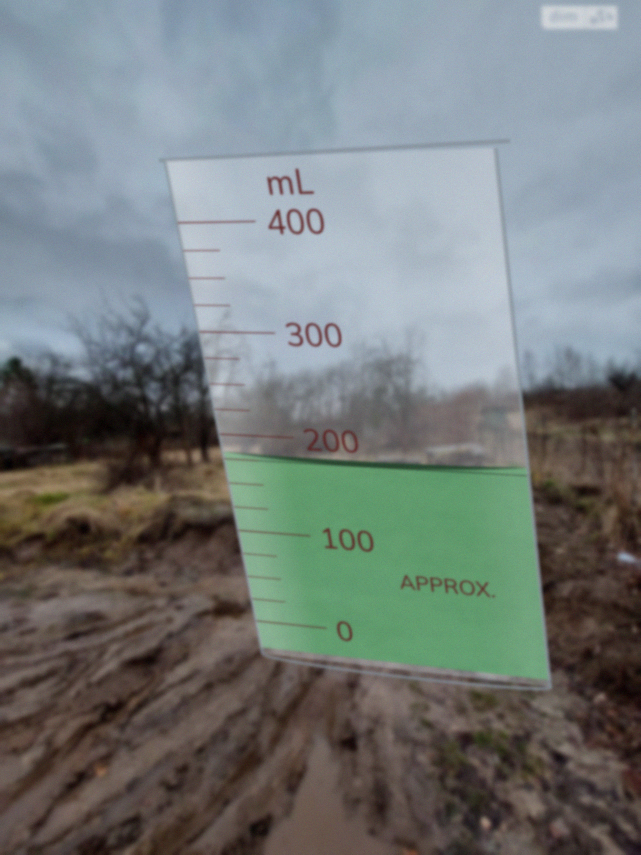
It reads value=175 unit=mL
